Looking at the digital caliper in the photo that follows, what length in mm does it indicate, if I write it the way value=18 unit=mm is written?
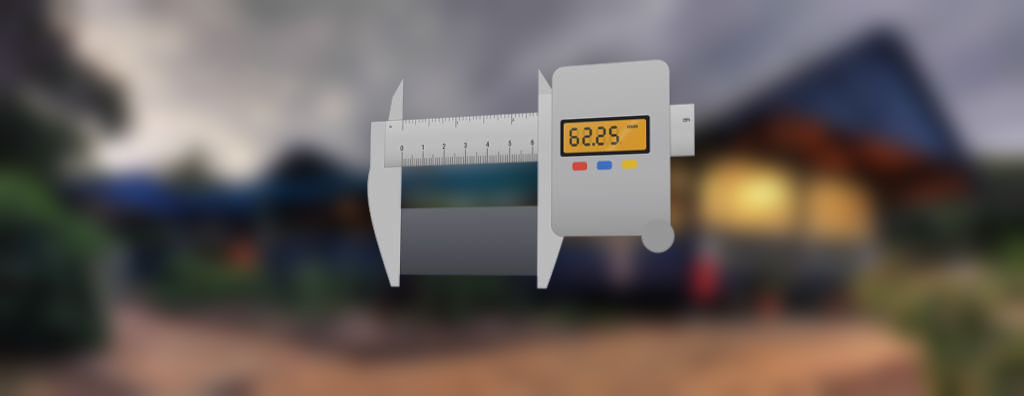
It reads value=62.25 unit=mm
